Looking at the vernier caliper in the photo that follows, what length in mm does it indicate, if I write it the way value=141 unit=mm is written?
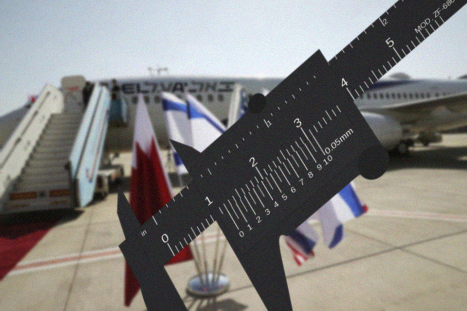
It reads value=12.0 unit=mm
